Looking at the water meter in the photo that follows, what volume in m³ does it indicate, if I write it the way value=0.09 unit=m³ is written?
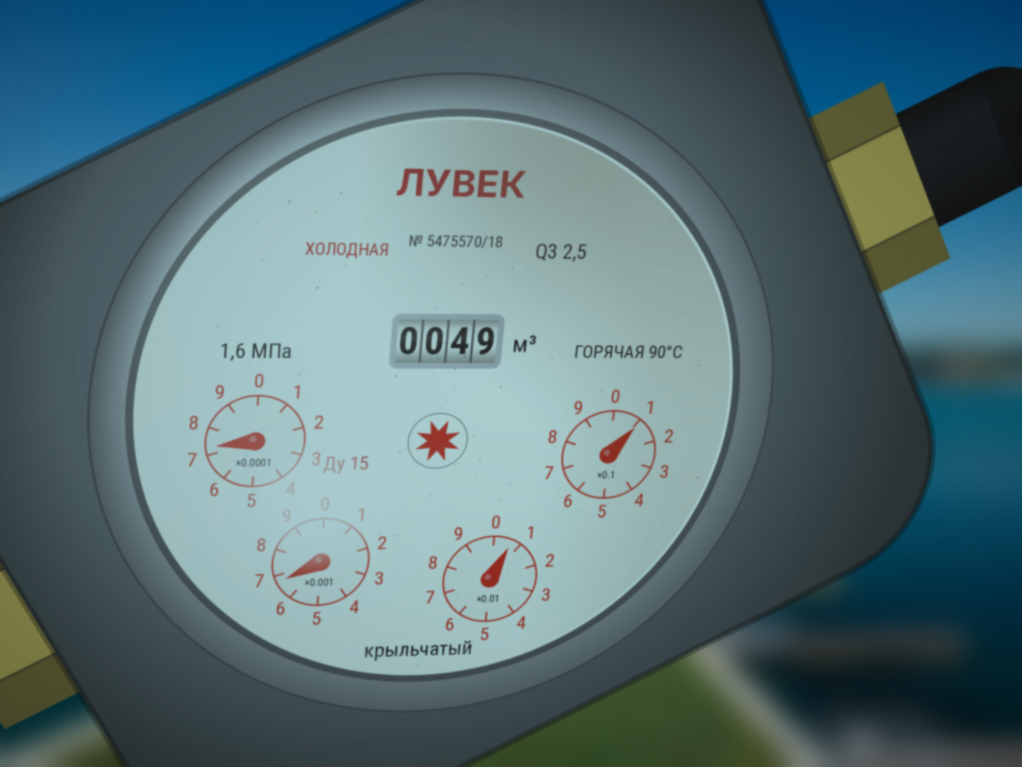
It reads value=49.1067 unit=m³
